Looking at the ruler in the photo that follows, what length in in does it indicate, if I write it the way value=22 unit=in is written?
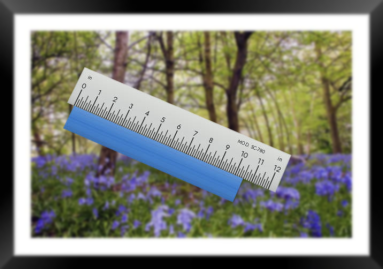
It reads value=10.5 unit=in
